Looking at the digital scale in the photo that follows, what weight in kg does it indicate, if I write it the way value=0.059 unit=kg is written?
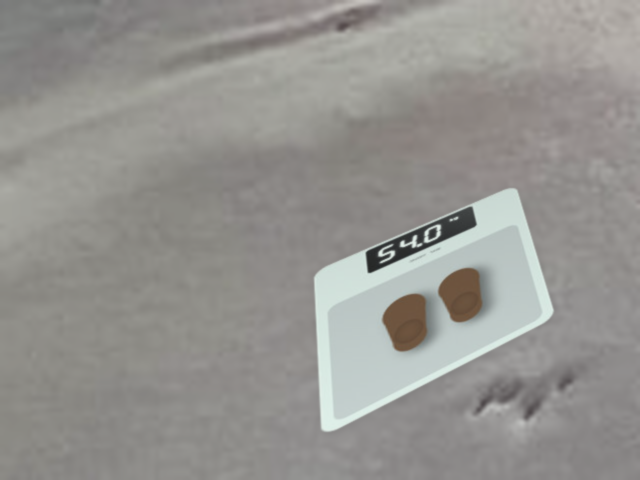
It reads value=54.0 unit=kg
